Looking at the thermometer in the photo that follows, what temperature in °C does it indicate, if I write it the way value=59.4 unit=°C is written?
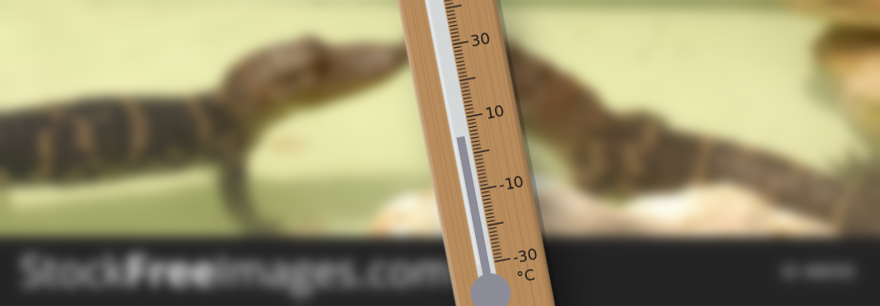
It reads value=5 unit=°C
